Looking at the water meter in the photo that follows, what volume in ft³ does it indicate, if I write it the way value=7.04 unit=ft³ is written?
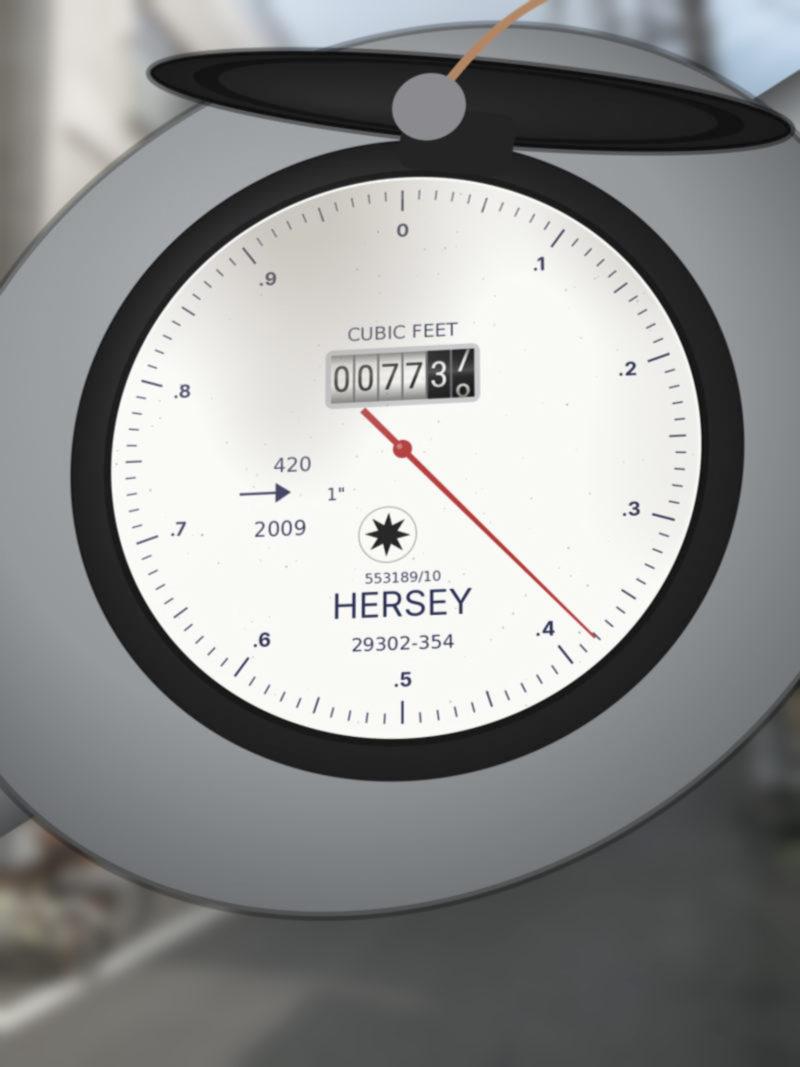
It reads value=7737.38 unit=ft³
